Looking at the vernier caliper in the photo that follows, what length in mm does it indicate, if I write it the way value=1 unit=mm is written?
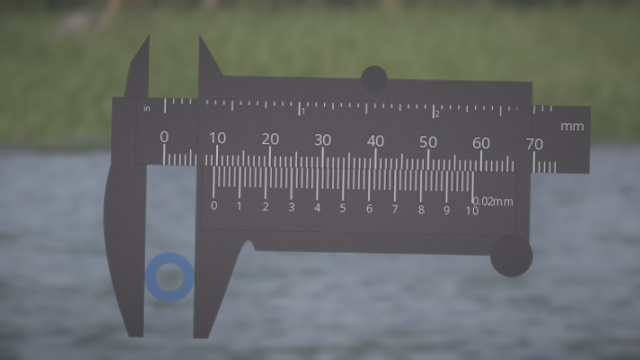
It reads value=9.5 unit=mm
